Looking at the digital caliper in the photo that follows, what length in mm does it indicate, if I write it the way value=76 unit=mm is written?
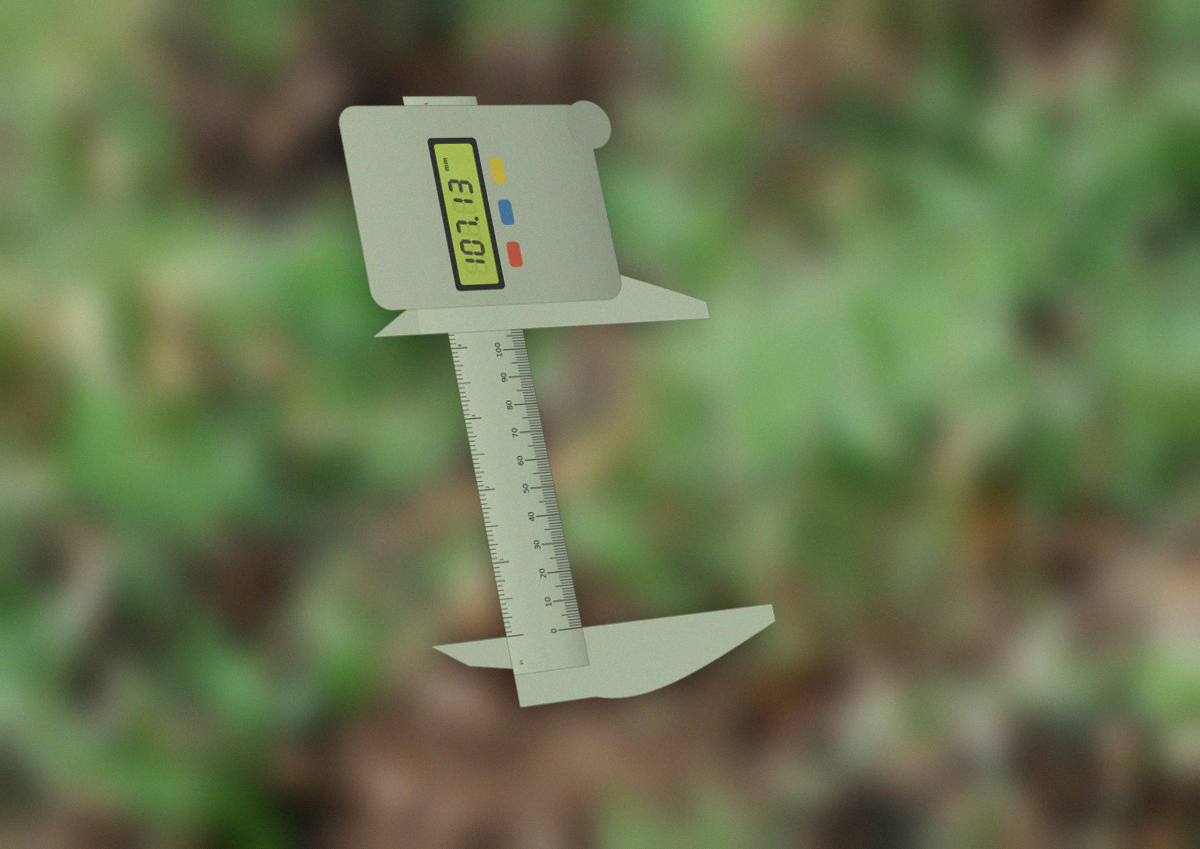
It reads value=107.13 unit=mm
